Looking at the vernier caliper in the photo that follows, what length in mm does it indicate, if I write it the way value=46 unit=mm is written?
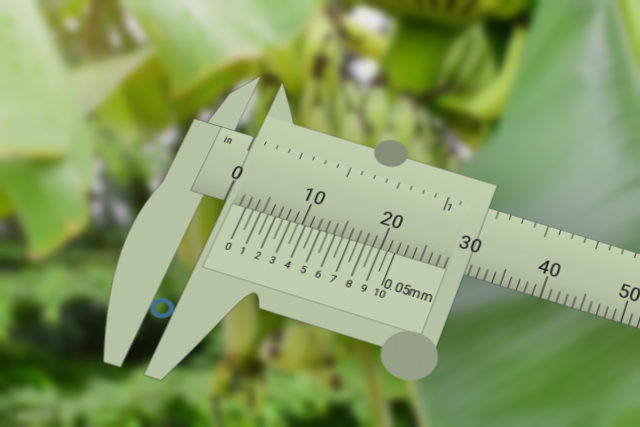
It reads value=2.8 unit=mm
